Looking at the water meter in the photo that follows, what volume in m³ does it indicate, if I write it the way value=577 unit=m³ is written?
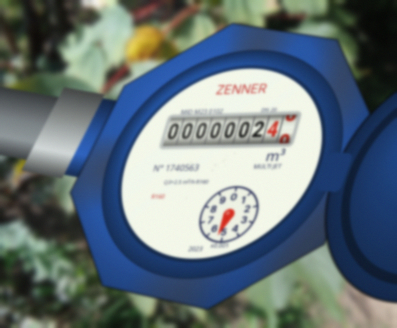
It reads value=2.485 unit=m³
